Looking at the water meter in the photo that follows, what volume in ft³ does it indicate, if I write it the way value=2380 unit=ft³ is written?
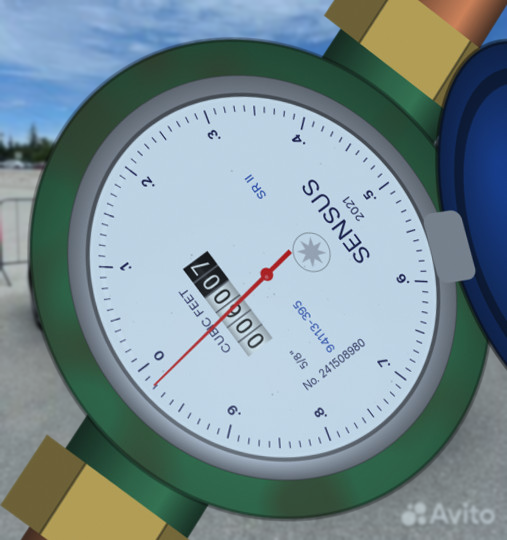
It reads value=6006.98 unit=ft³
